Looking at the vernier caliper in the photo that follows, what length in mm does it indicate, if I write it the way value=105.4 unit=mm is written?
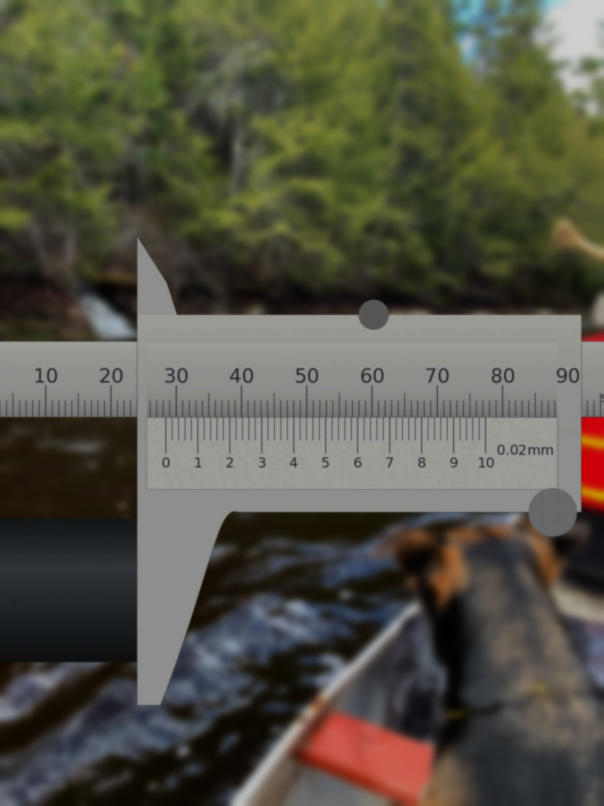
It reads value=28.4 unit=mm
